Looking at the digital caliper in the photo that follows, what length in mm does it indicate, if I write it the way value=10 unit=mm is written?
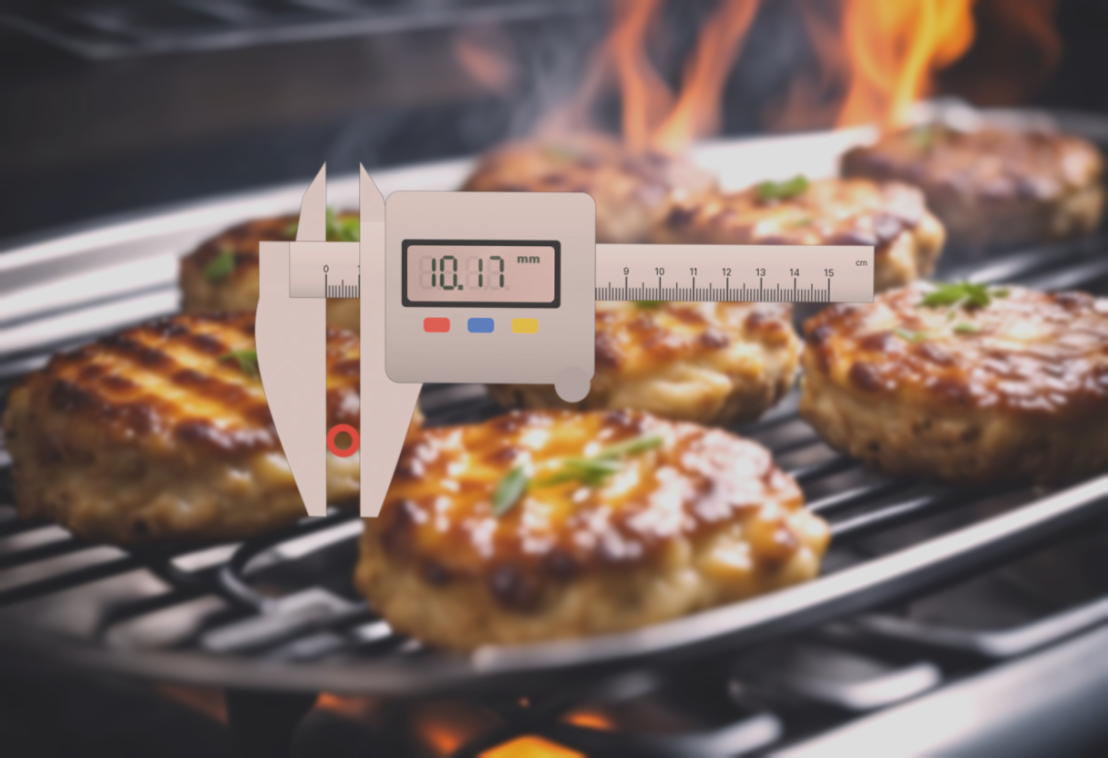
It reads value=10.17 unit=mm
